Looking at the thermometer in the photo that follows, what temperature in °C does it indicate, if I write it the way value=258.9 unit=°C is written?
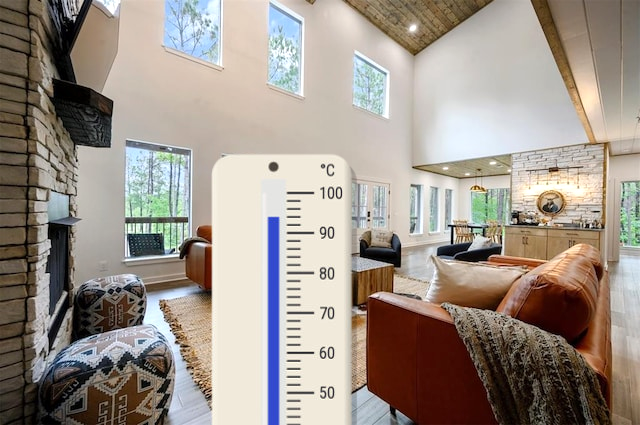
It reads value=94 unit=°C
